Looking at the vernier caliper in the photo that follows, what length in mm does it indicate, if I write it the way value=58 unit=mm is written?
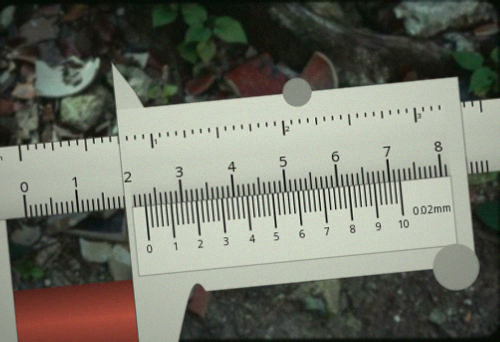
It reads value=23.0 unit=mm
